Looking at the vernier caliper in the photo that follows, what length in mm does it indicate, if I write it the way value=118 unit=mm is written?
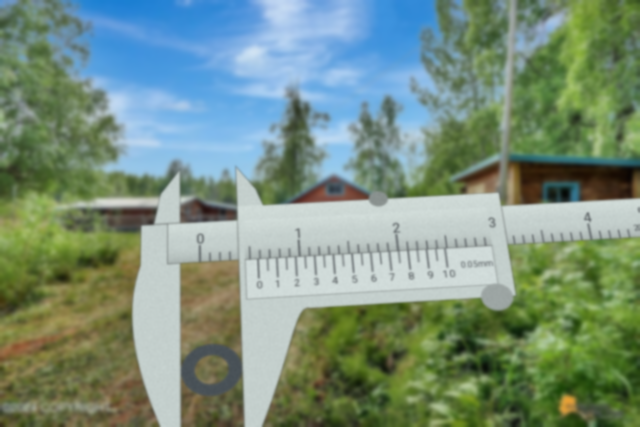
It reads value=5.8 unit=mm
